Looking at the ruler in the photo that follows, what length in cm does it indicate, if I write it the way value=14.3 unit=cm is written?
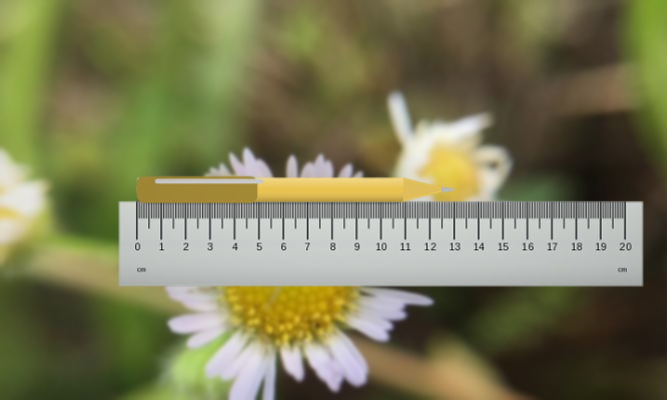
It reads value=13 unit=cm
